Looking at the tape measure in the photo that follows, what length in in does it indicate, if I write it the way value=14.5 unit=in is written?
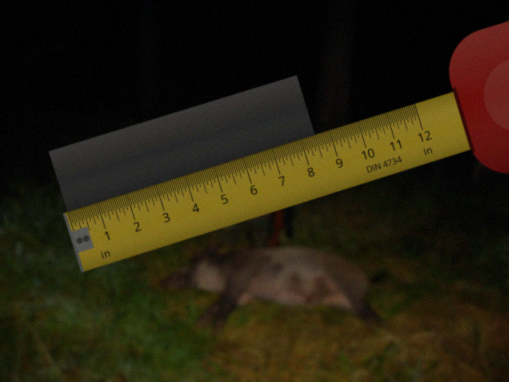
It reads value=8.5 unit=in
